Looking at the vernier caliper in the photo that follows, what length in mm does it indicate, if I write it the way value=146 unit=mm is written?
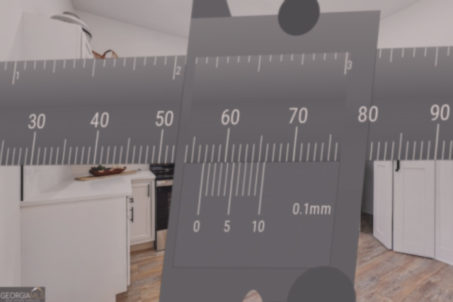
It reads value=56.8 unit=mm
